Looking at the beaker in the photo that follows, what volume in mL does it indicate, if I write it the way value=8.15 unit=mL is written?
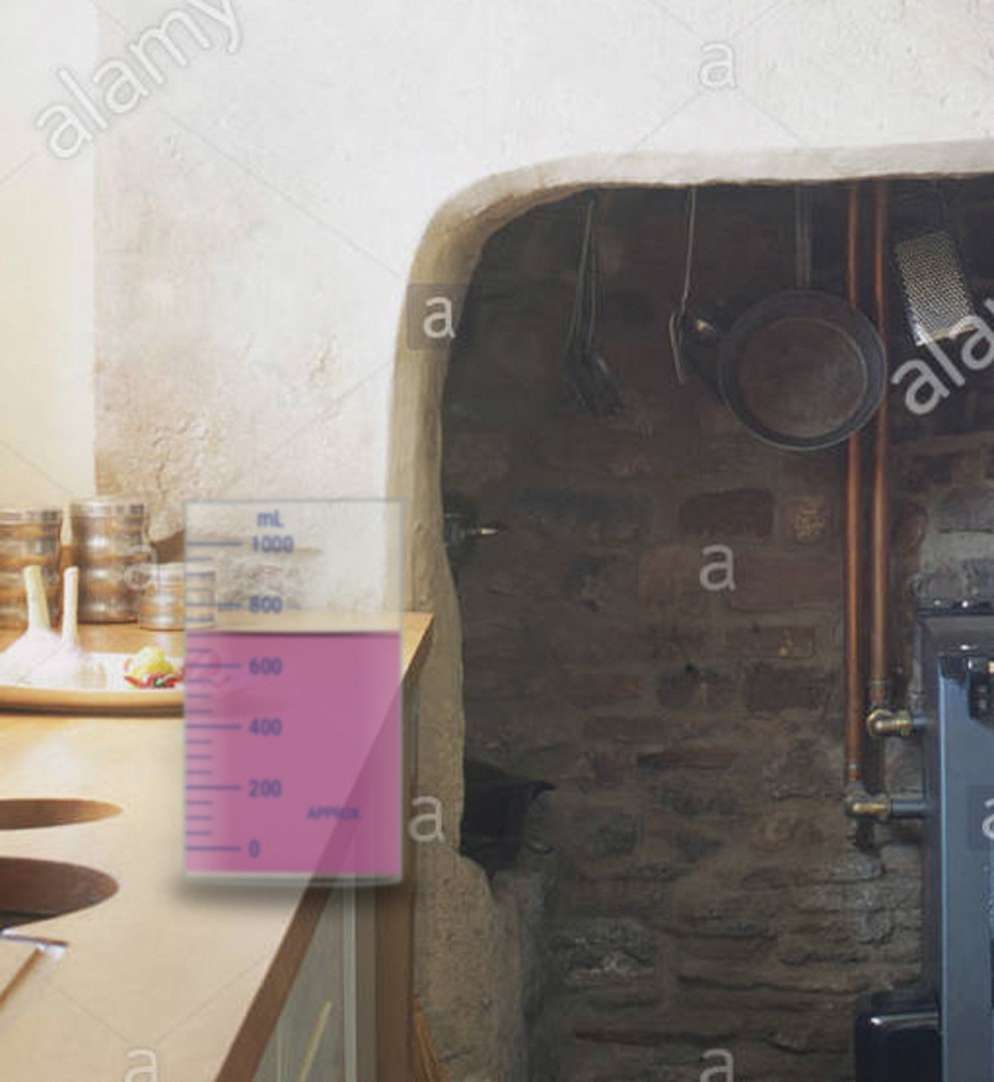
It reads value=700 unit=mL
